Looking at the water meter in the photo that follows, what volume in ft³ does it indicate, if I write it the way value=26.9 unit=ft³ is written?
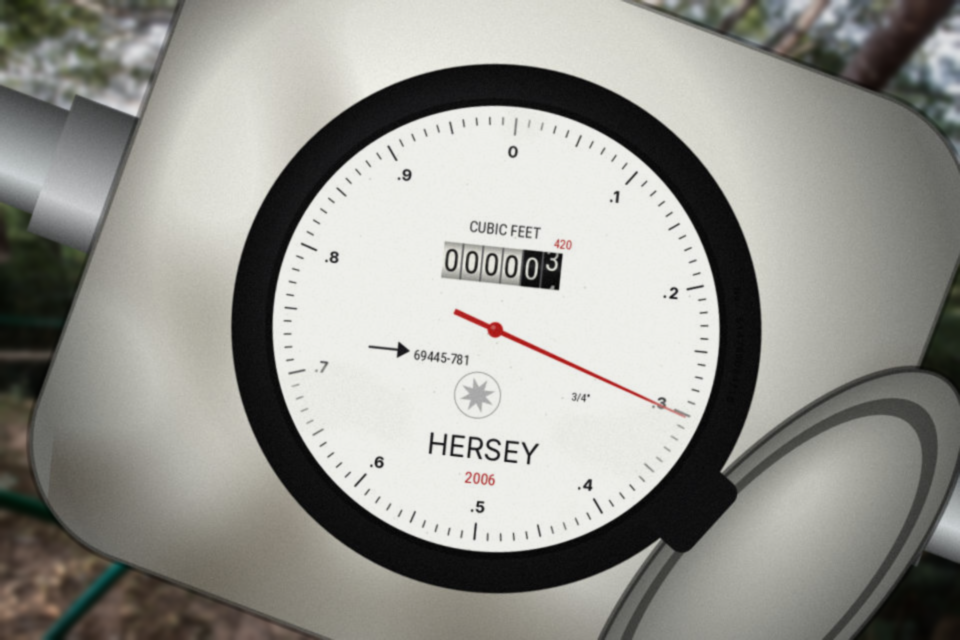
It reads value=3.30 unit=ft³
